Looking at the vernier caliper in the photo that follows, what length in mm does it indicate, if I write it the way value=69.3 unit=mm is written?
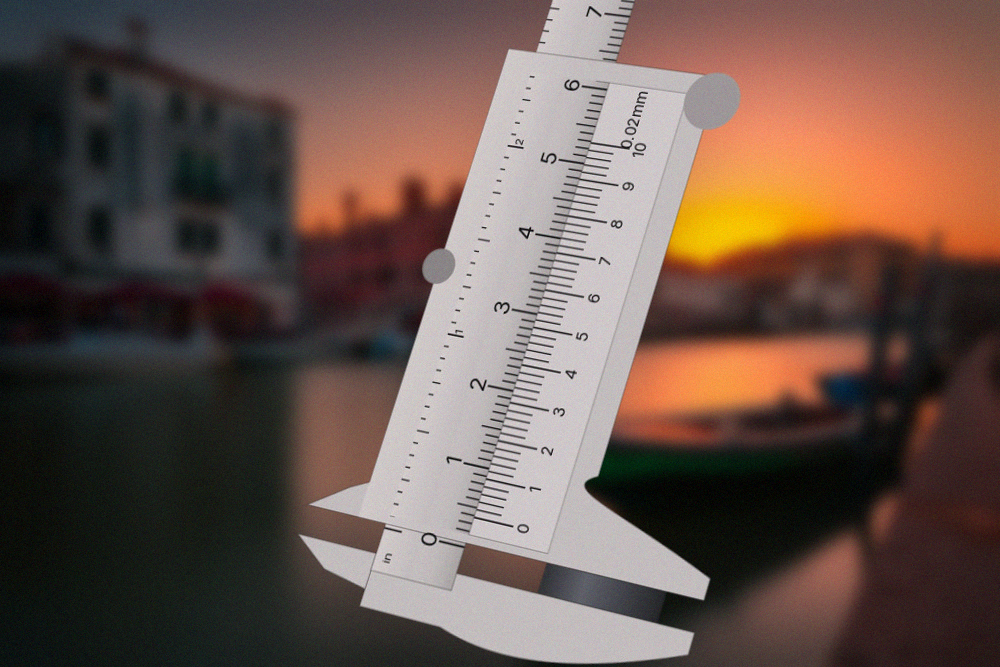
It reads value=3.8 unit=mm
